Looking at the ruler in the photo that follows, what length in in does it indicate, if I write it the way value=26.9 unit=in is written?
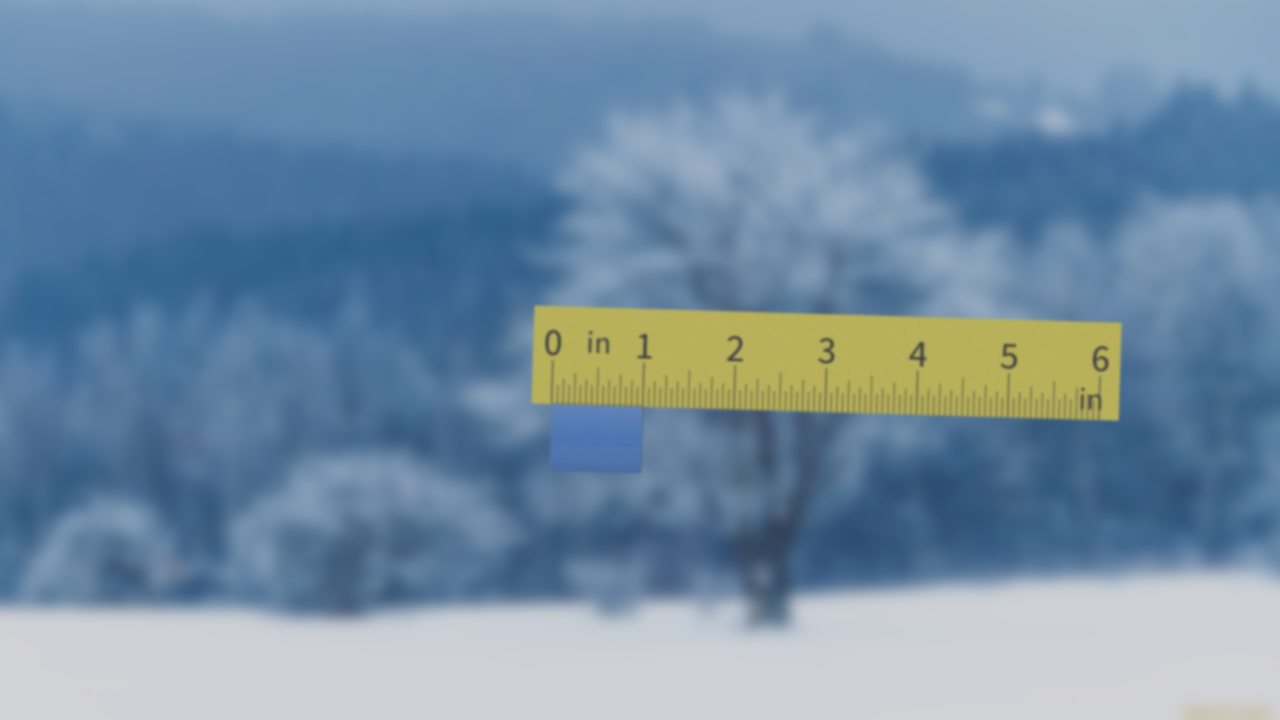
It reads value=1 unit=in
